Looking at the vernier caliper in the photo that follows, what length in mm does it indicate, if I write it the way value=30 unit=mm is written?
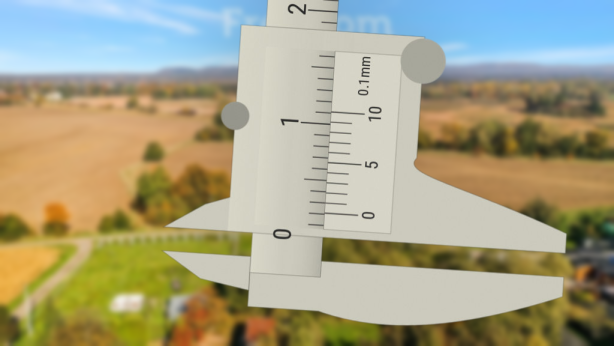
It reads value=2.1 unit=mm
